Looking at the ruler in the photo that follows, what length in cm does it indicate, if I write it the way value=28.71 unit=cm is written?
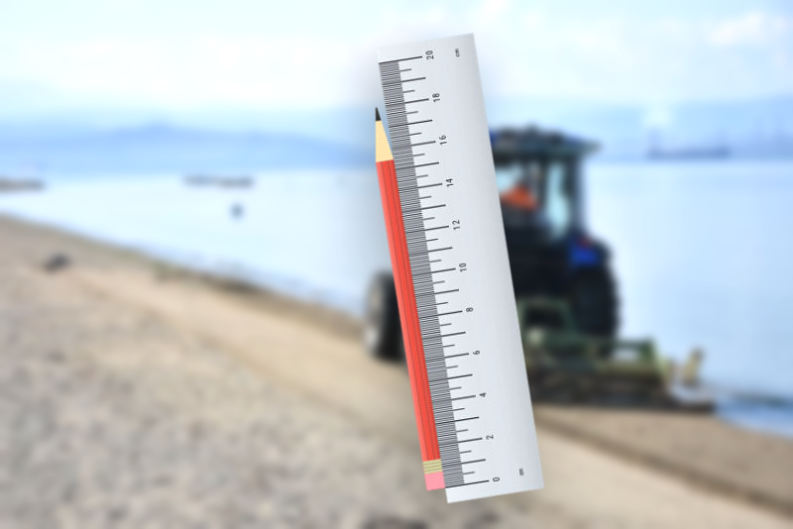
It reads value=18 unit=cm
